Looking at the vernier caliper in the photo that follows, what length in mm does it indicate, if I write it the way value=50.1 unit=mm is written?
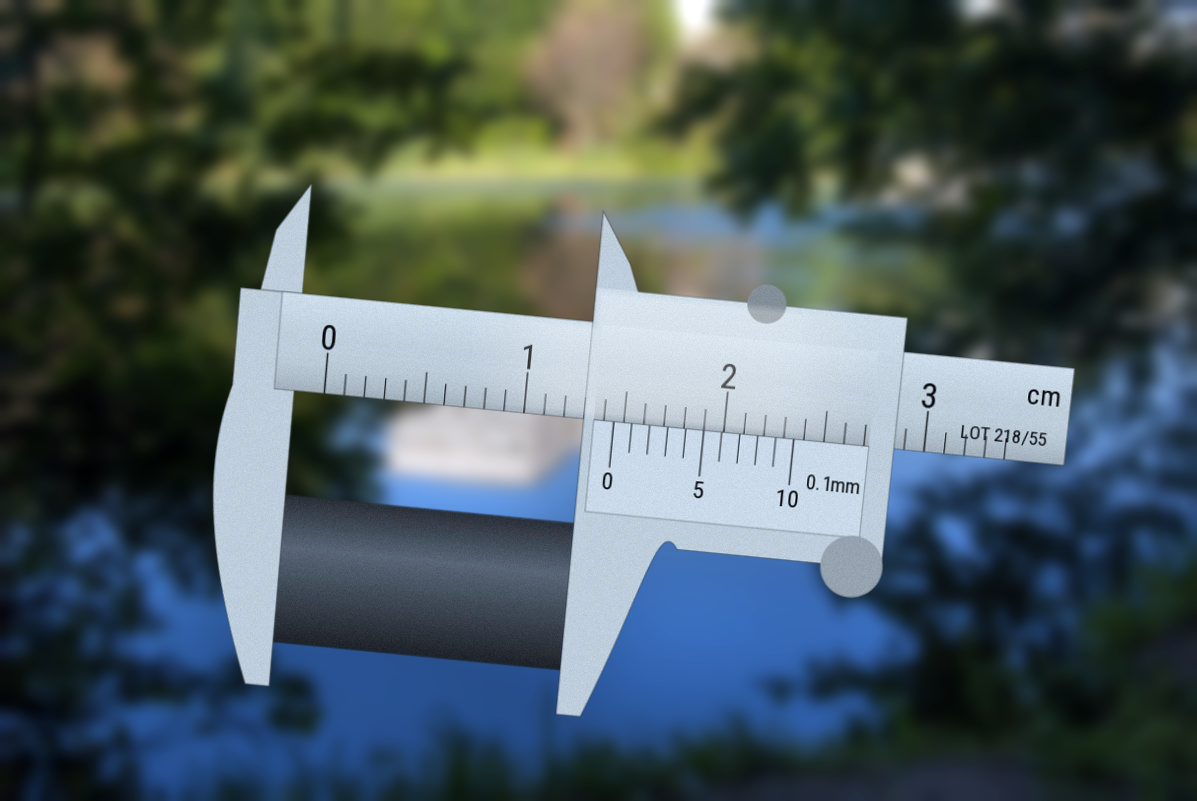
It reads value=14.5 unit=mm
